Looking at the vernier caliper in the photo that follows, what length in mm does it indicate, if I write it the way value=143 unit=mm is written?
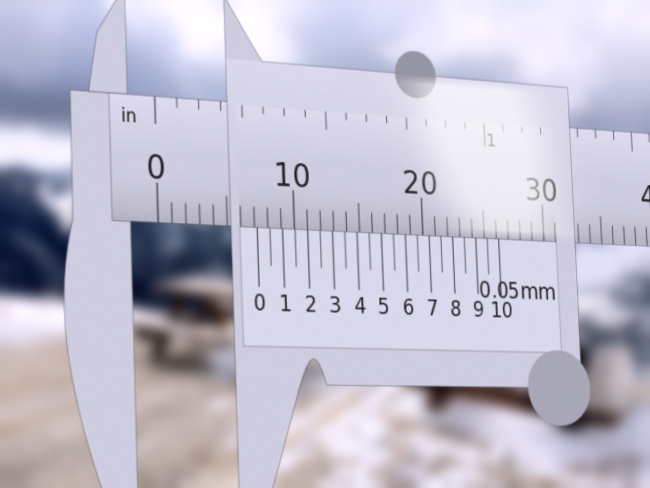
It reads value=7.2 unit=mm
